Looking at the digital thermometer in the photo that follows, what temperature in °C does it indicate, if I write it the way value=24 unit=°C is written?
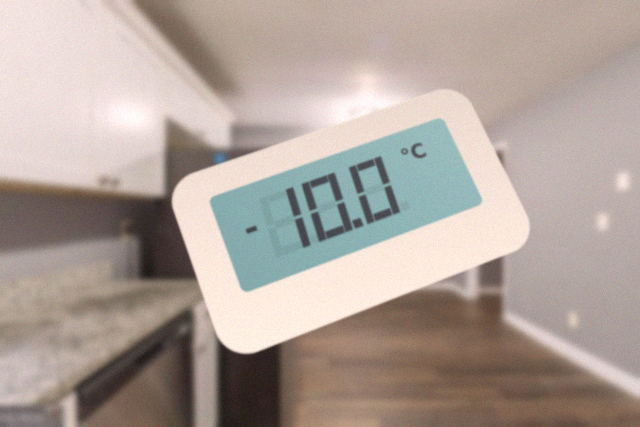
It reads value=-10.0 unit=°C
